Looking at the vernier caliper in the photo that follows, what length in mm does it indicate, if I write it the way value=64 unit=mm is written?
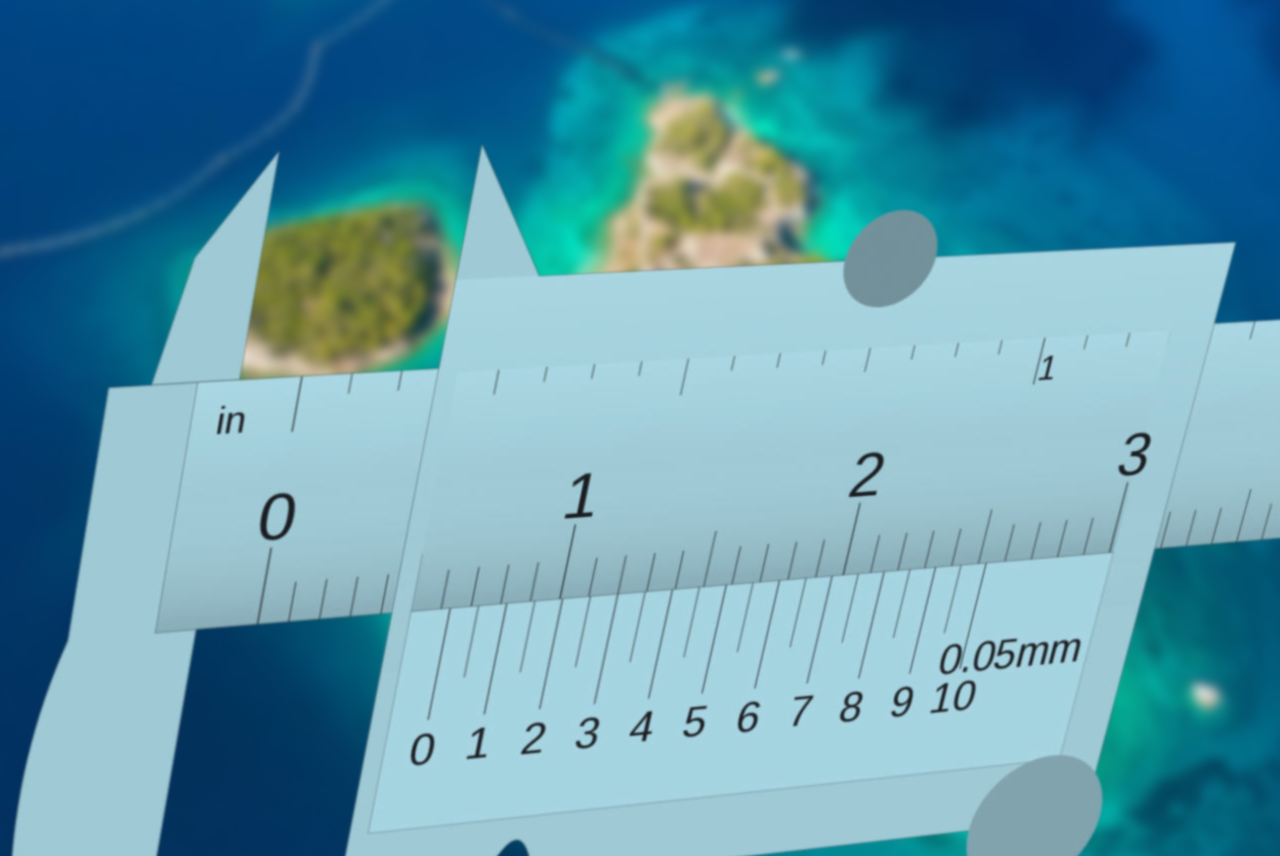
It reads value=6.3 unit=mm
